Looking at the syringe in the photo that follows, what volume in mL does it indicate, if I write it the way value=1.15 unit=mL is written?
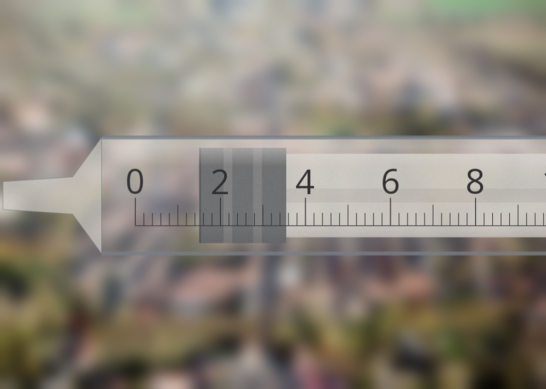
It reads value=1.5 unit=mL
